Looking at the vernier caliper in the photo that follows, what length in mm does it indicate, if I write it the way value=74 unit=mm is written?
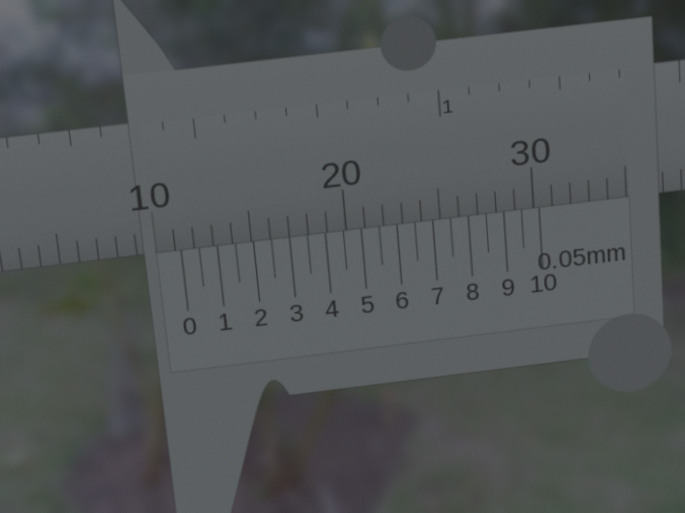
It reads value=11.3 unit=mm
